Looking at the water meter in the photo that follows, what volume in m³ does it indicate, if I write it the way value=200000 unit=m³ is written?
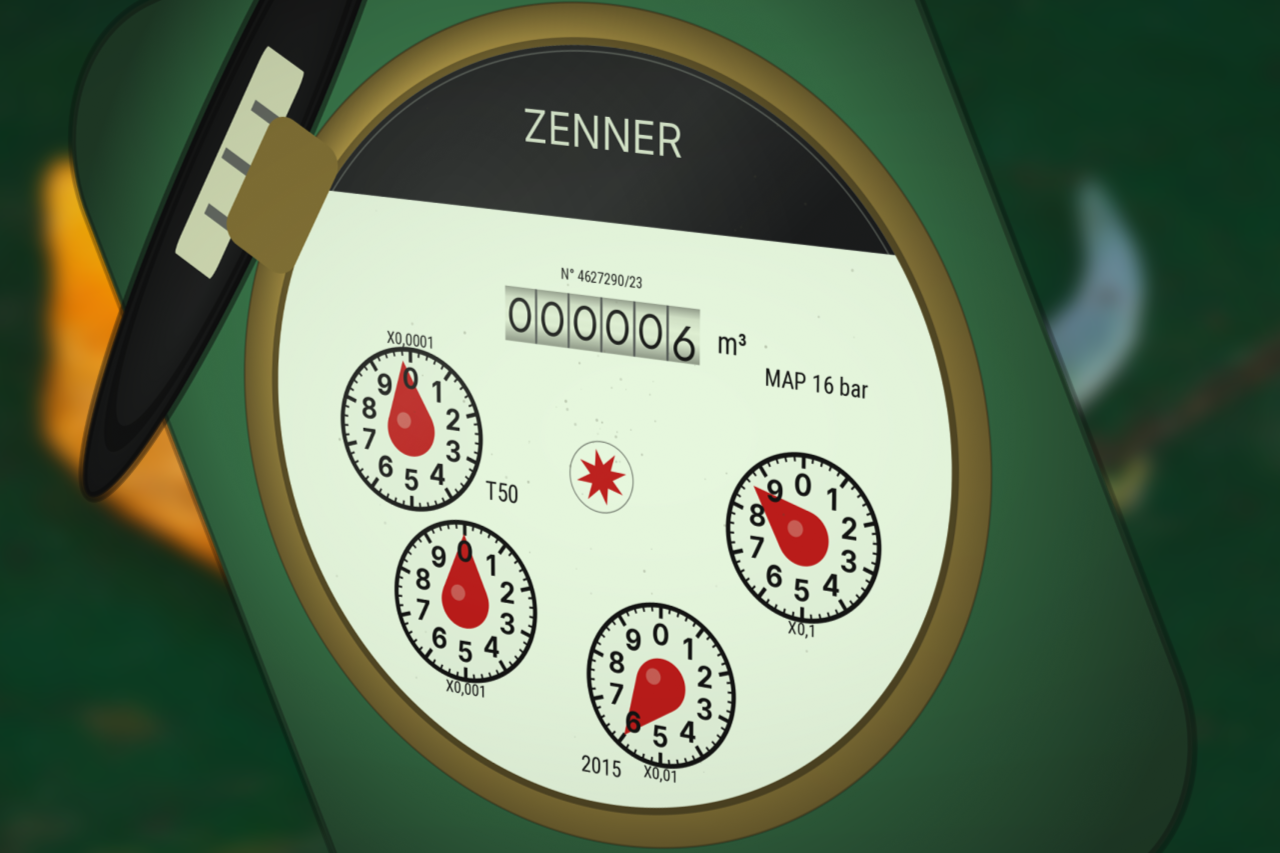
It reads value=5.8599 unit=m³
